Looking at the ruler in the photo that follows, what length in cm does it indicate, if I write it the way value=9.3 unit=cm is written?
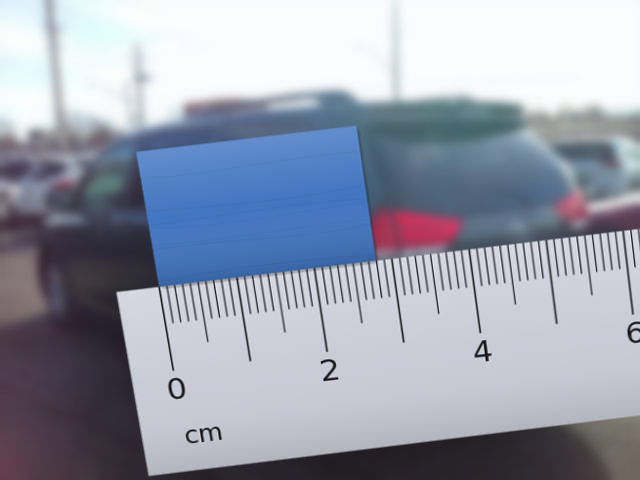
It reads value=2.8 unit=cm
